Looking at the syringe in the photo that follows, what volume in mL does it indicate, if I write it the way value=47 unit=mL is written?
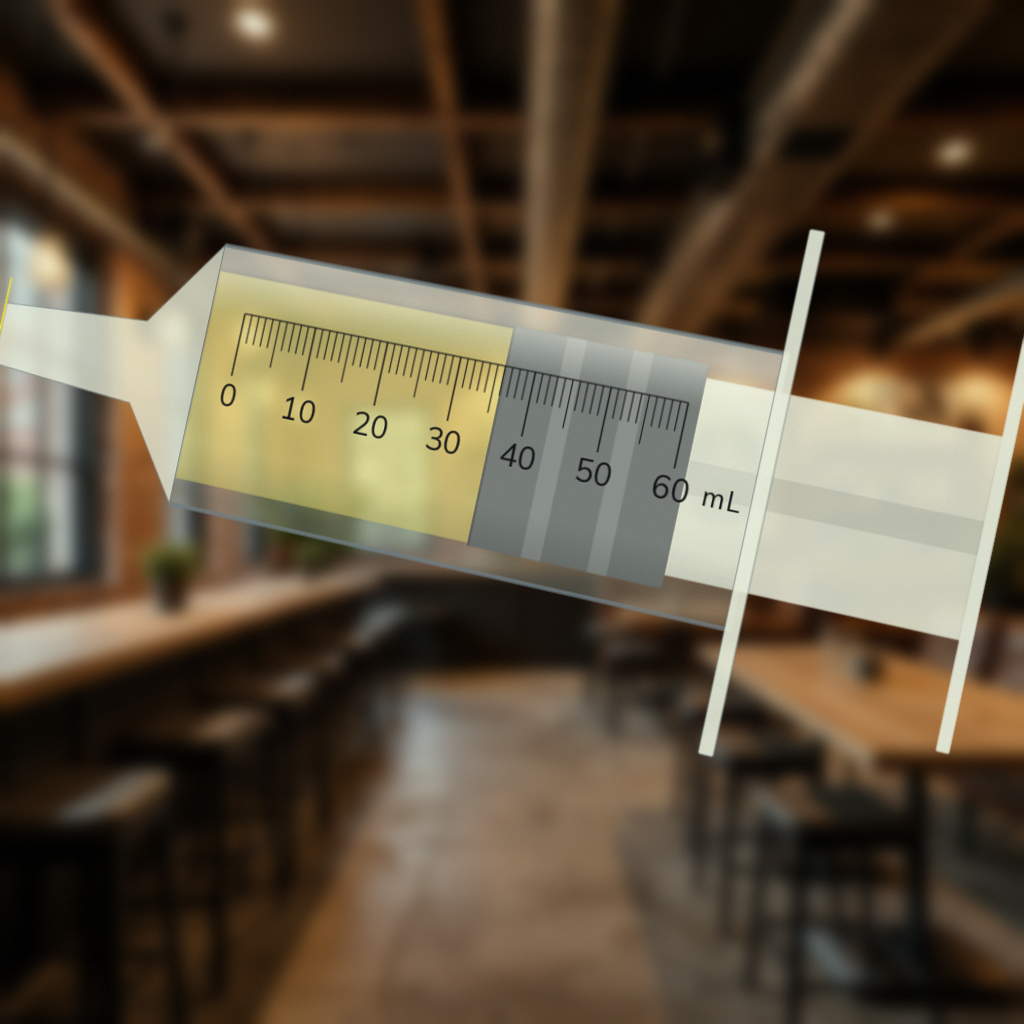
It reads value=36 unit=mL
